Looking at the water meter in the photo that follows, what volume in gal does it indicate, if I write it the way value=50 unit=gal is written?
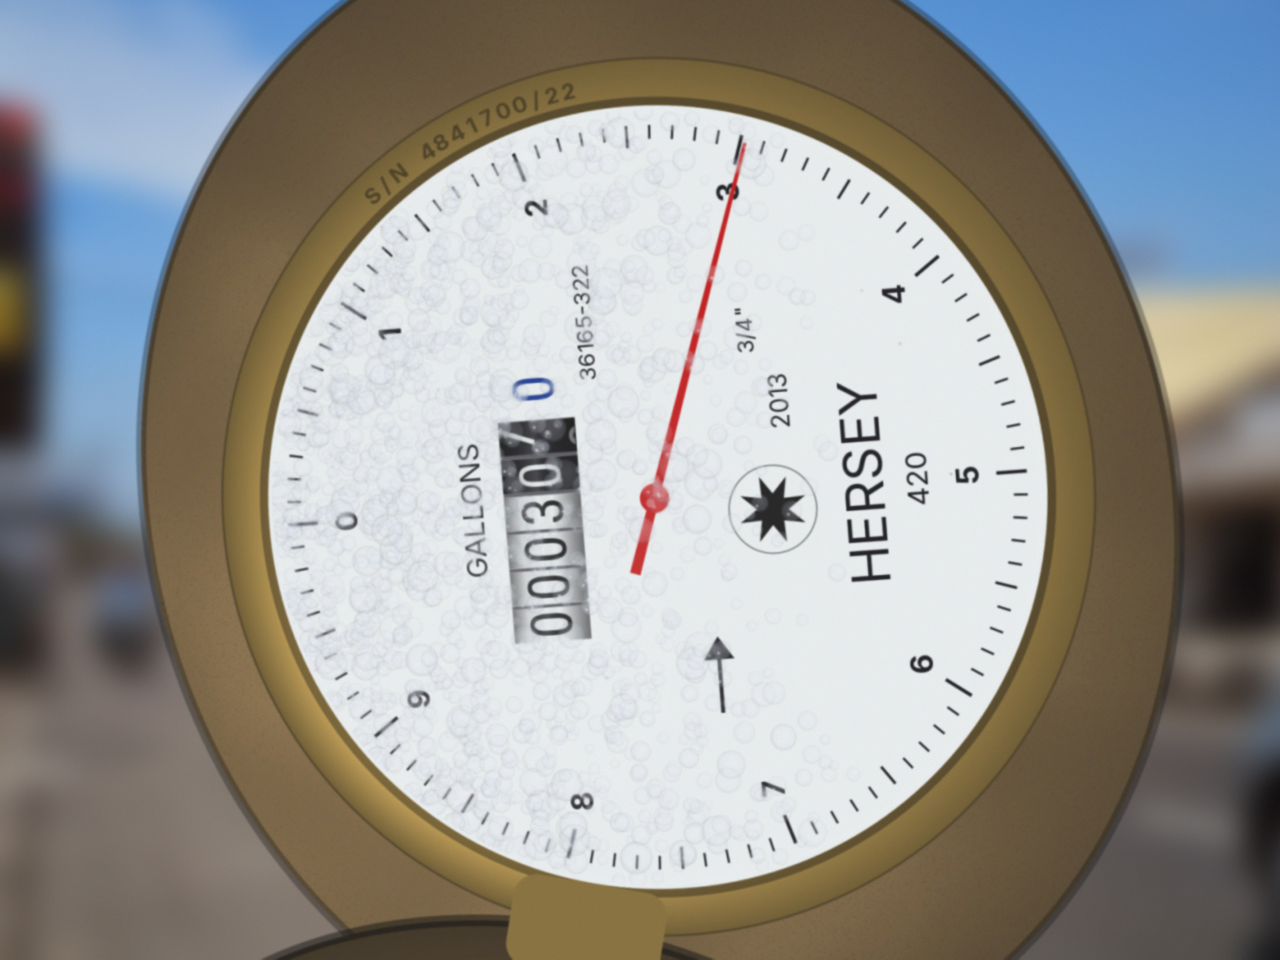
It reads value=3073.0 unit=gal
